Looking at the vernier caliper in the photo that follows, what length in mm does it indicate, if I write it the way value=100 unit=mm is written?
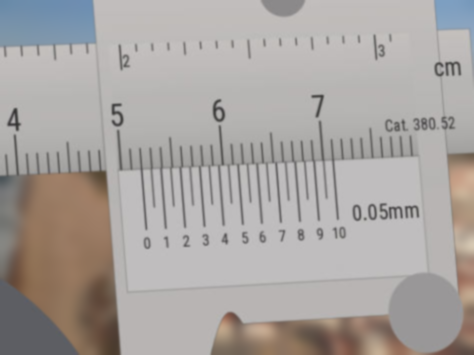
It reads value=52.0 unit=mm
